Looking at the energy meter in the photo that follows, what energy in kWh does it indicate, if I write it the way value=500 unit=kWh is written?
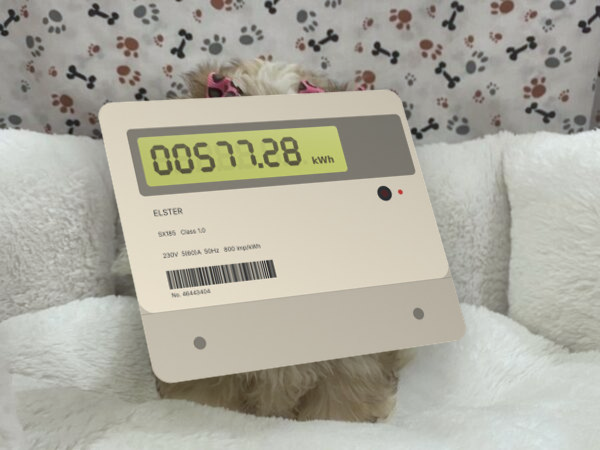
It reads value=577.28 unit=kWh
